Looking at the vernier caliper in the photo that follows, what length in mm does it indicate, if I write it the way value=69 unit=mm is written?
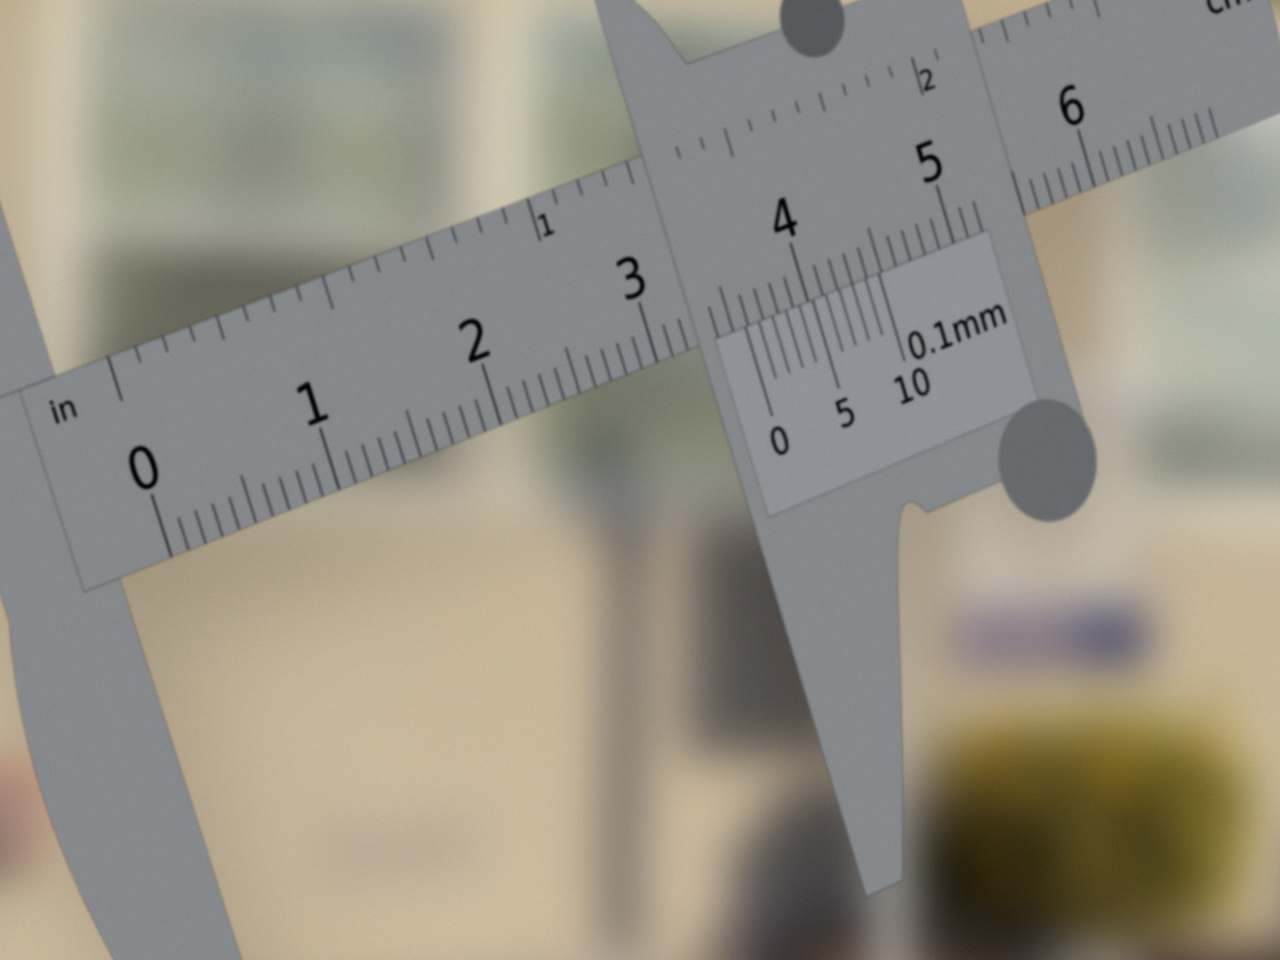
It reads value=35.8 unit=mm
